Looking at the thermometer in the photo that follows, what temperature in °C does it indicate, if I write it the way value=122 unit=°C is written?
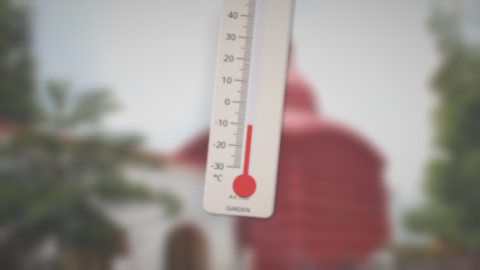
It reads value=-10 unit=°C
